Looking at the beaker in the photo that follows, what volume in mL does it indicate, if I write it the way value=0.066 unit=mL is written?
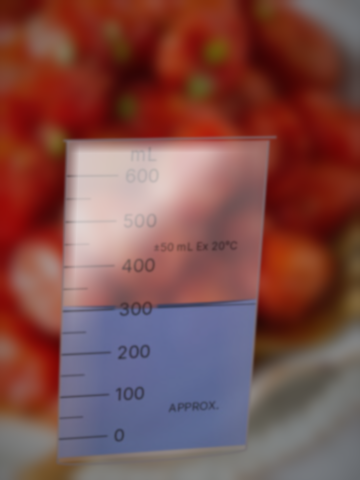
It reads value=300 unit=mL
